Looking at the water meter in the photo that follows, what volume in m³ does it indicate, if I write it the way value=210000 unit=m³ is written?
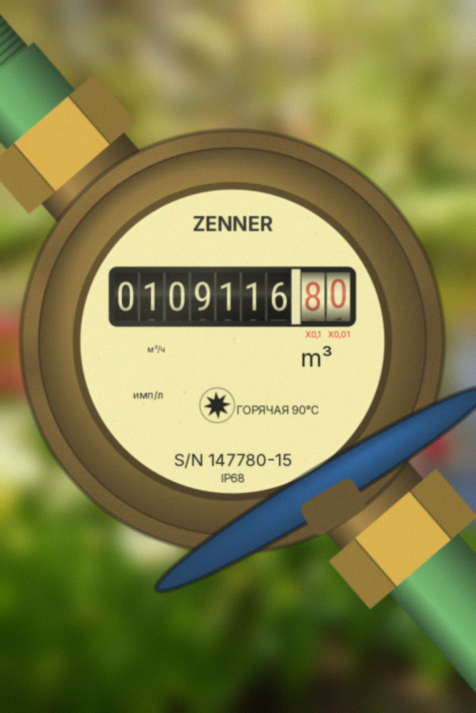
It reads value=109116.80 unit=m³
